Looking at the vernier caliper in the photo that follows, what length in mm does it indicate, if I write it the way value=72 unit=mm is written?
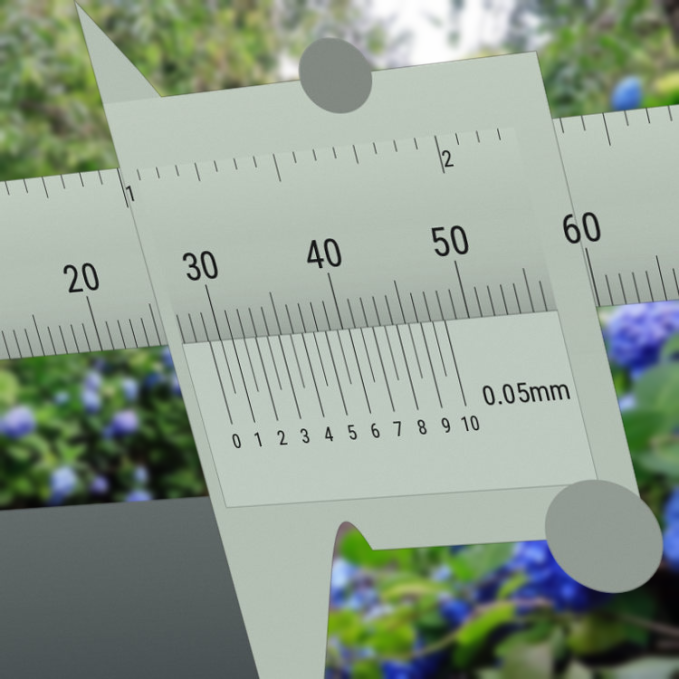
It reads value=29.1 unit=mm
